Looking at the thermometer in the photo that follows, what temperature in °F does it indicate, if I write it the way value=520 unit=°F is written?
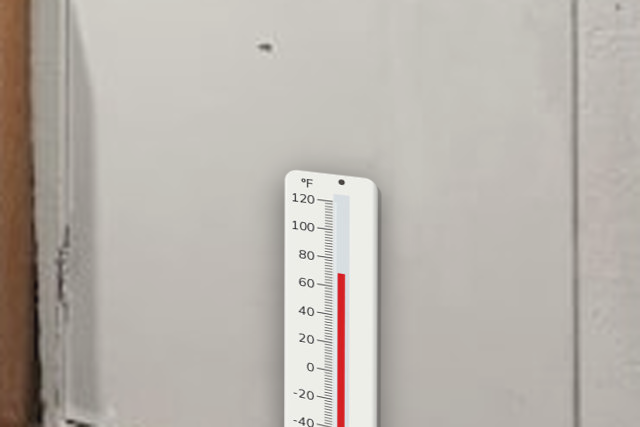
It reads value=70 unit=°F
